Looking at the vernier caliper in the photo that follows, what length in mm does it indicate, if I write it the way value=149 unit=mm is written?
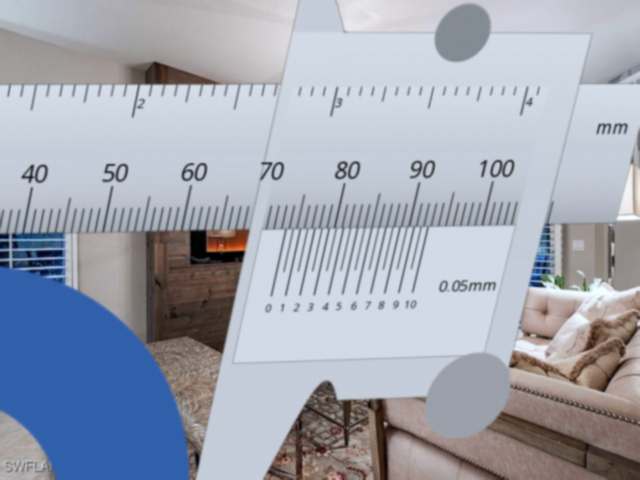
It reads value=73.6 unit=mm
